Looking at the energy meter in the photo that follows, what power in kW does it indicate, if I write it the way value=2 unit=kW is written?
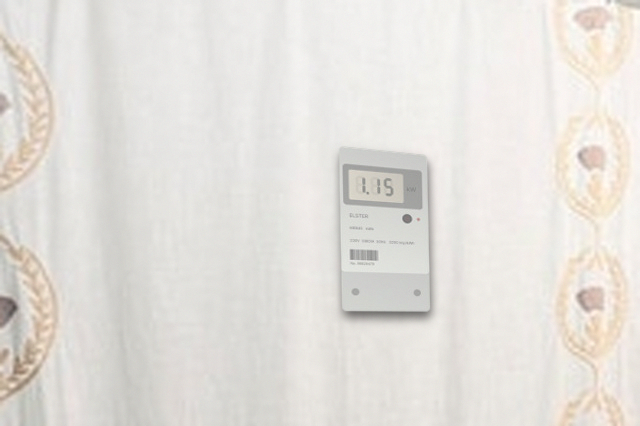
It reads value=1.15 unit=kW
